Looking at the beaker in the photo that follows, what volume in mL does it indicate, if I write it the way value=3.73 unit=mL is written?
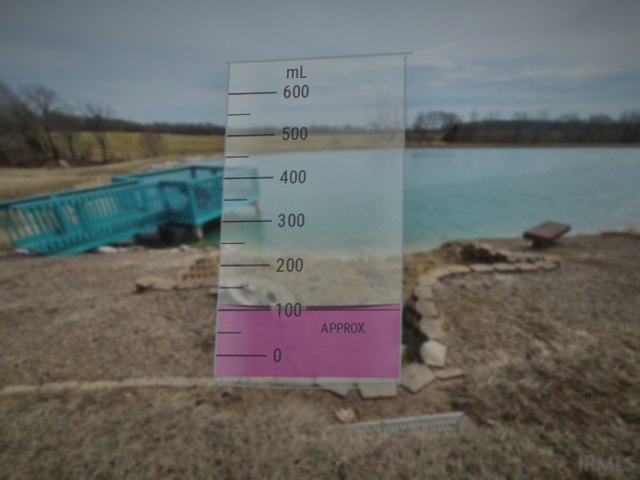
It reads value=100 unit=mL
